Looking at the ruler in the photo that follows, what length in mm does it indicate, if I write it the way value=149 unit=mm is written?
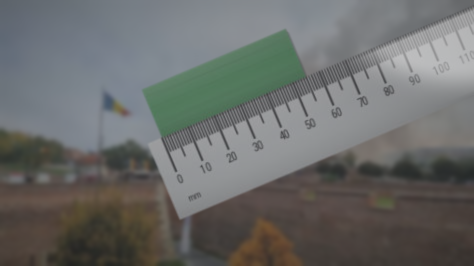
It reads value=55 unit=mm
